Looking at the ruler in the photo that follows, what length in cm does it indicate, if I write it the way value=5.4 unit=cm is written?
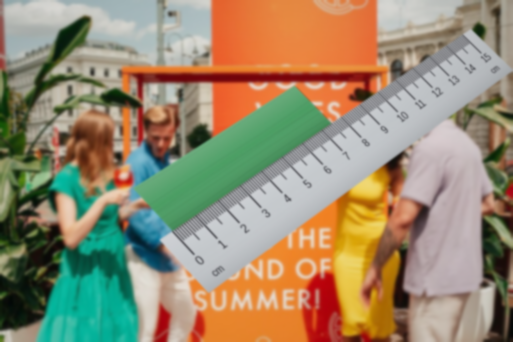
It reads value=7.5 unit=cm
